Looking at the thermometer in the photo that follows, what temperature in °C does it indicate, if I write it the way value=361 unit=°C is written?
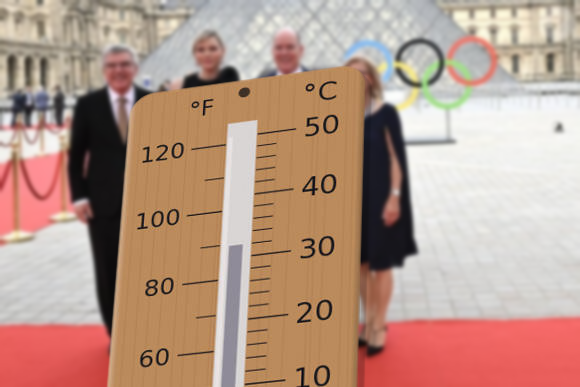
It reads value=32 unit=°C
